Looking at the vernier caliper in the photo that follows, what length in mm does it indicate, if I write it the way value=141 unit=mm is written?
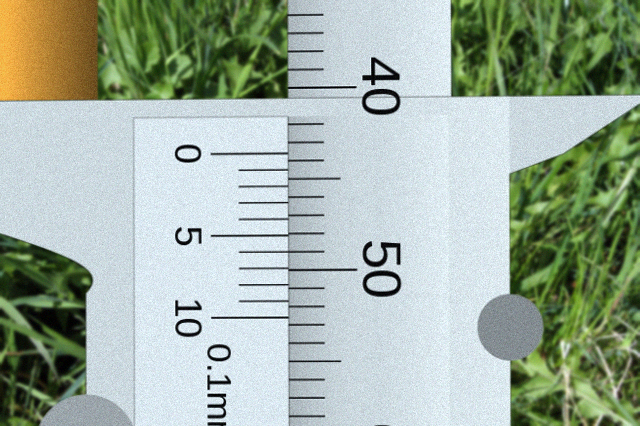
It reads value=43.6 unit=mm
